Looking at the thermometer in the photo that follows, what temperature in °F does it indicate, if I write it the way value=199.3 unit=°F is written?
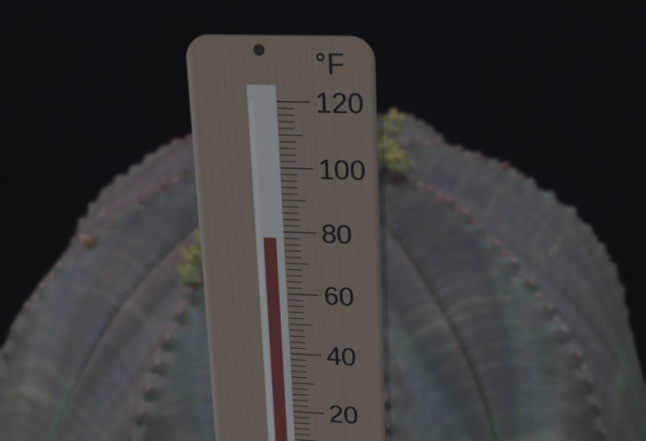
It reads value=78 unit=°F
